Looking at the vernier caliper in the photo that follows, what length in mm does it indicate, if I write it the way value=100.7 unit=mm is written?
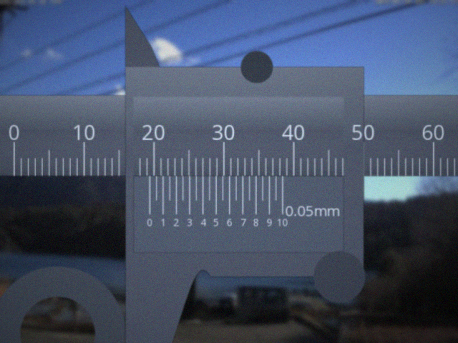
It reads value=19.4 unit=mm
